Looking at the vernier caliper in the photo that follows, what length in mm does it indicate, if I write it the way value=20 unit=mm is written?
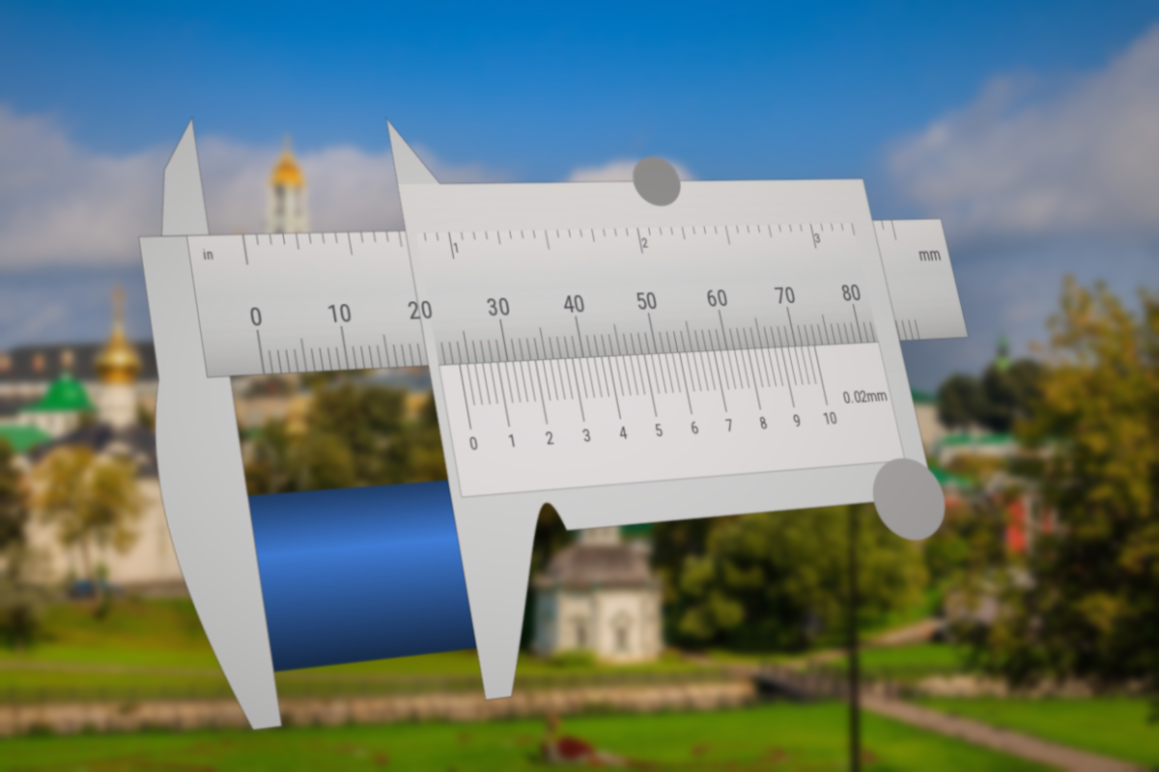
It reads value=23.8 unit=mm
